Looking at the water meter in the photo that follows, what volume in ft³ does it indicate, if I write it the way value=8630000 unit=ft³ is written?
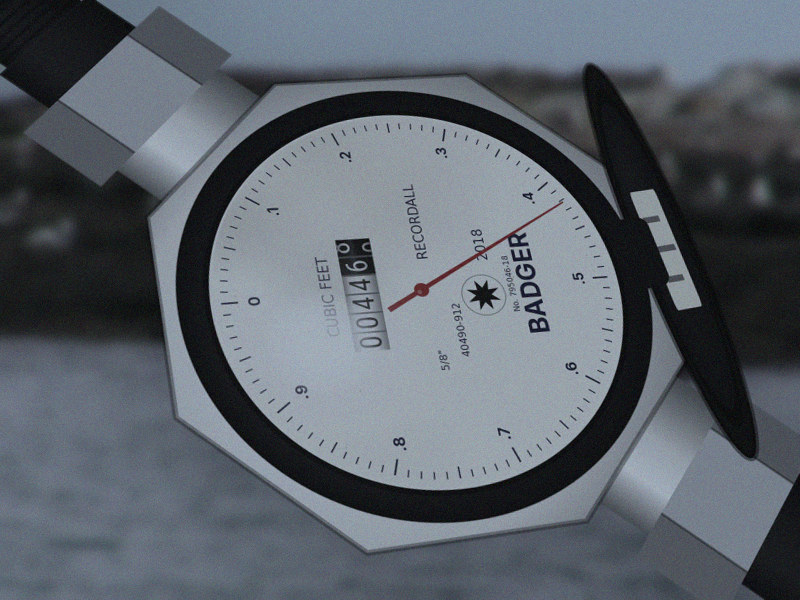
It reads value=4468.42 unit=ft³
